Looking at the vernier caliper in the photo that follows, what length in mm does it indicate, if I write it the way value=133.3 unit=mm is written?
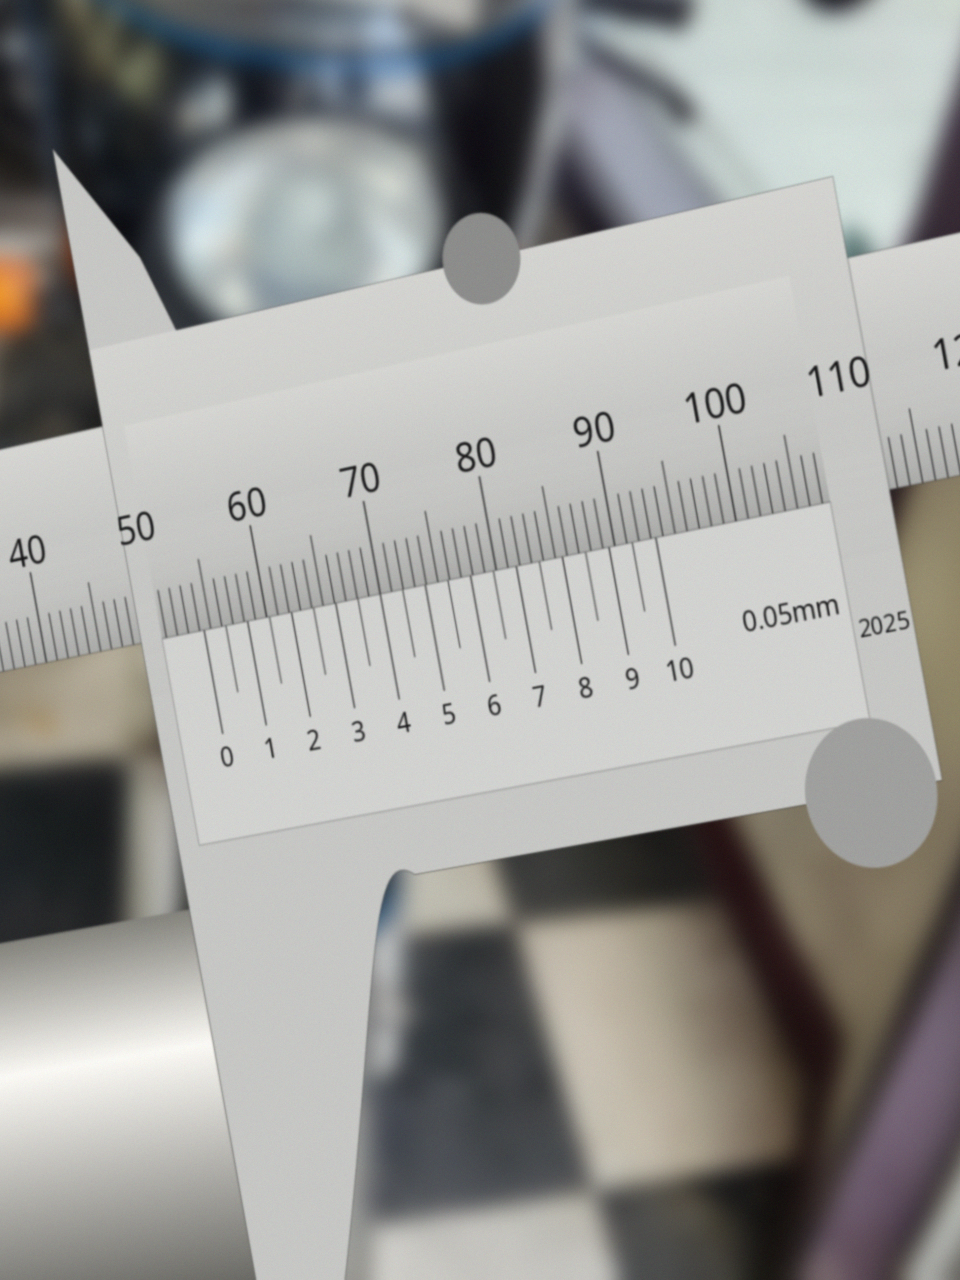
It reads value=54.4 unit=mm
